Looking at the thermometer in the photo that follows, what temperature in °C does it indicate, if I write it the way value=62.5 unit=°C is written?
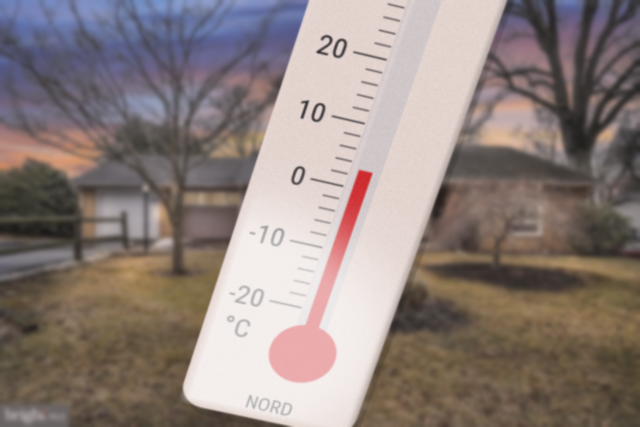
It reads value=3 unit=°C
